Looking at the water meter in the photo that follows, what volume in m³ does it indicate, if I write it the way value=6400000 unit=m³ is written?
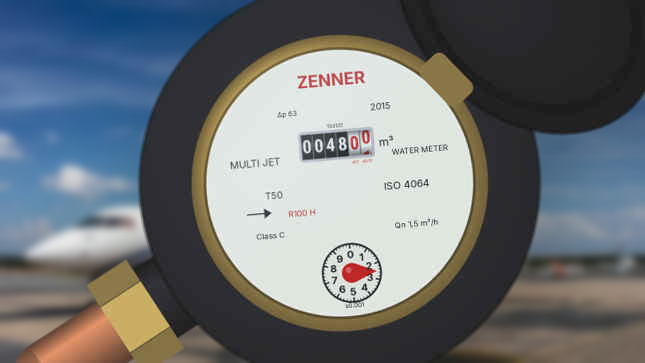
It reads value=48.002 unit=m³
